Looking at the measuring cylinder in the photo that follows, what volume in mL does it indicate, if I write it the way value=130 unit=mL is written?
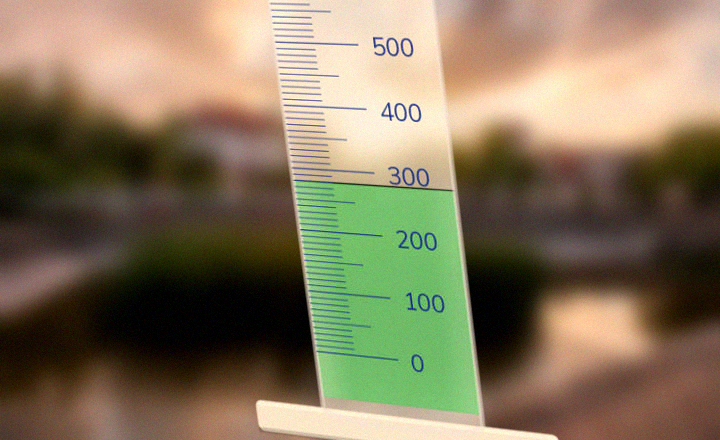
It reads value=280 unit=mL
